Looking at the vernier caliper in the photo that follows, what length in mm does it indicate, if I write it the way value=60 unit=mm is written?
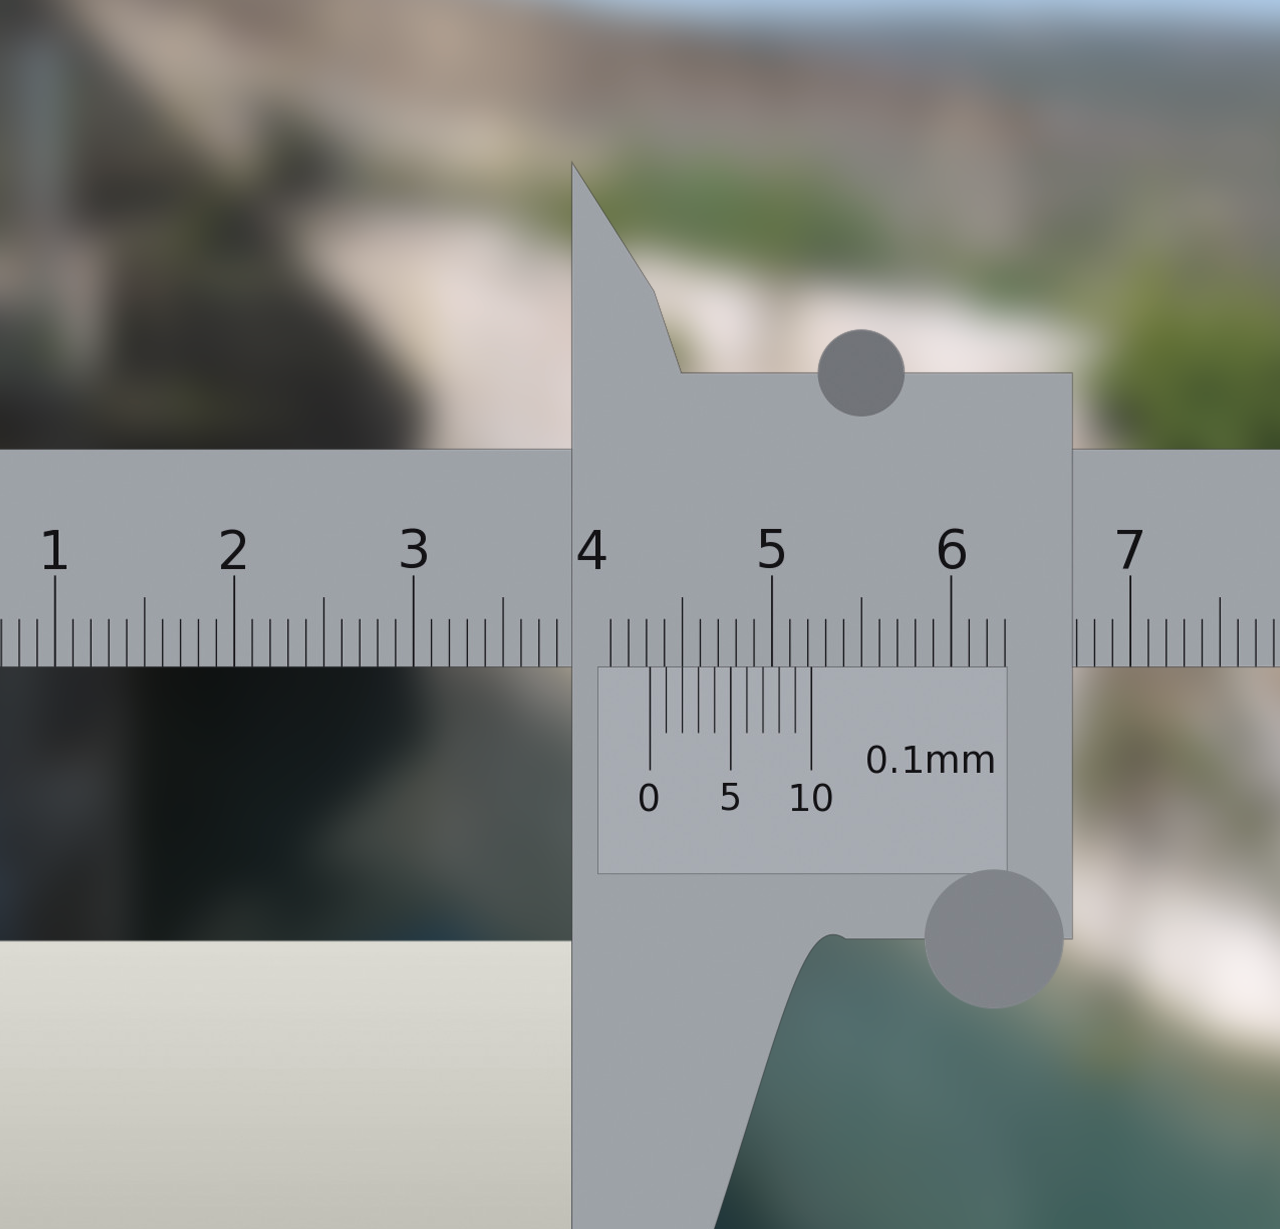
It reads value=43.2 unit=mm
